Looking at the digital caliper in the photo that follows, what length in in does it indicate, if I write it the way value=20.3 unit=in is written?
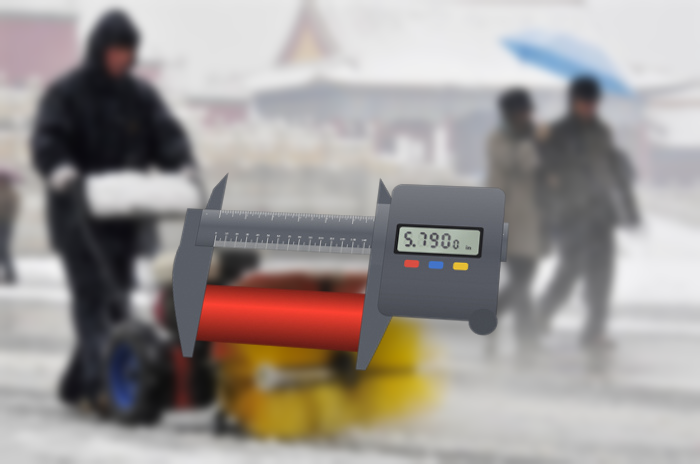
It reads value=5.7900 unit=in
